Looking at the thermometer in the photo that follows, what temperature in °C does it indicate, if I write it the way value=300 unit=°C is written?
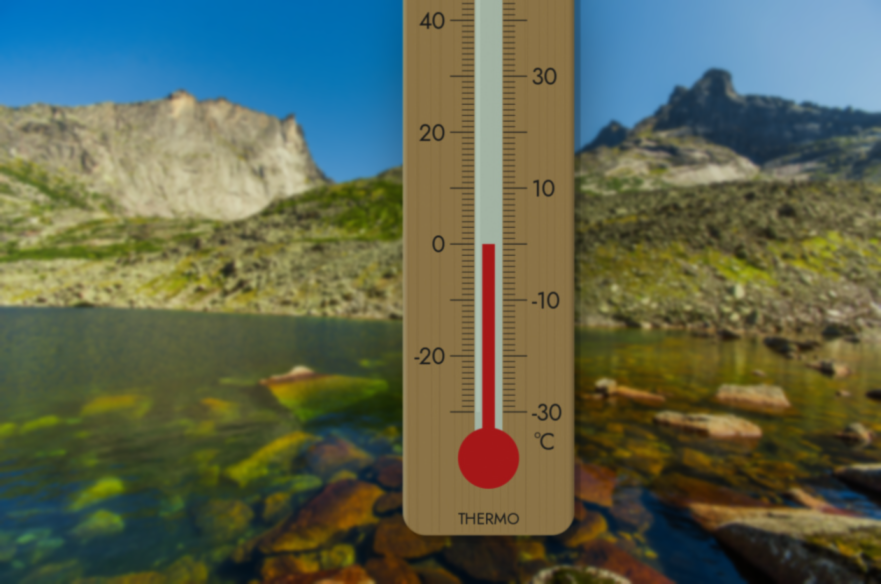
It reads value=0 unit=°C
